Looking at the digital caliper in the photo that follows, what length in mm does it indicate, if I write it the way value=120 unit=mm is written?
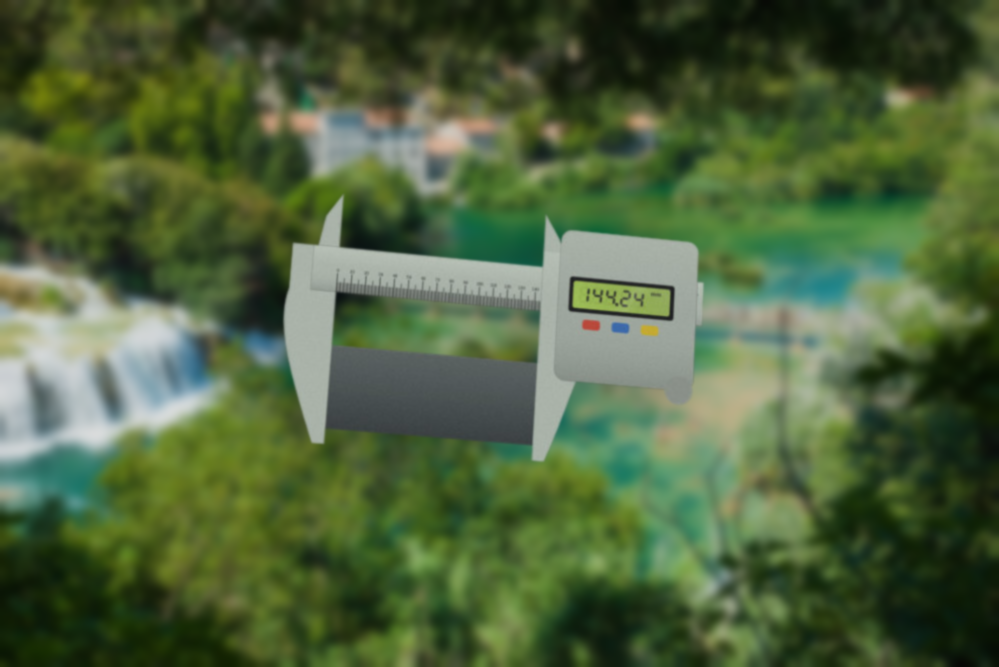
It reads value=144.24 unit=mm
